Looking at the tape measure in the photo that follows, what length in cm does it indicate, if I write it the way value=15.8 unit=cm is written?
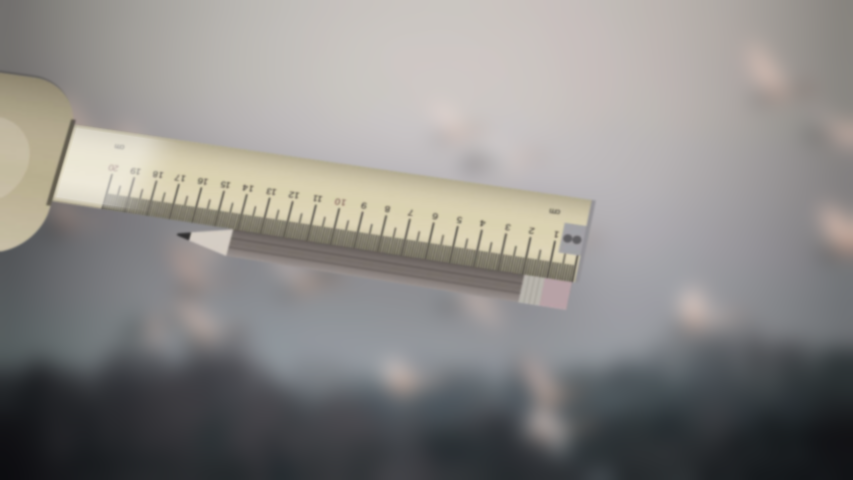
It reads value=16.5 unit=cm
